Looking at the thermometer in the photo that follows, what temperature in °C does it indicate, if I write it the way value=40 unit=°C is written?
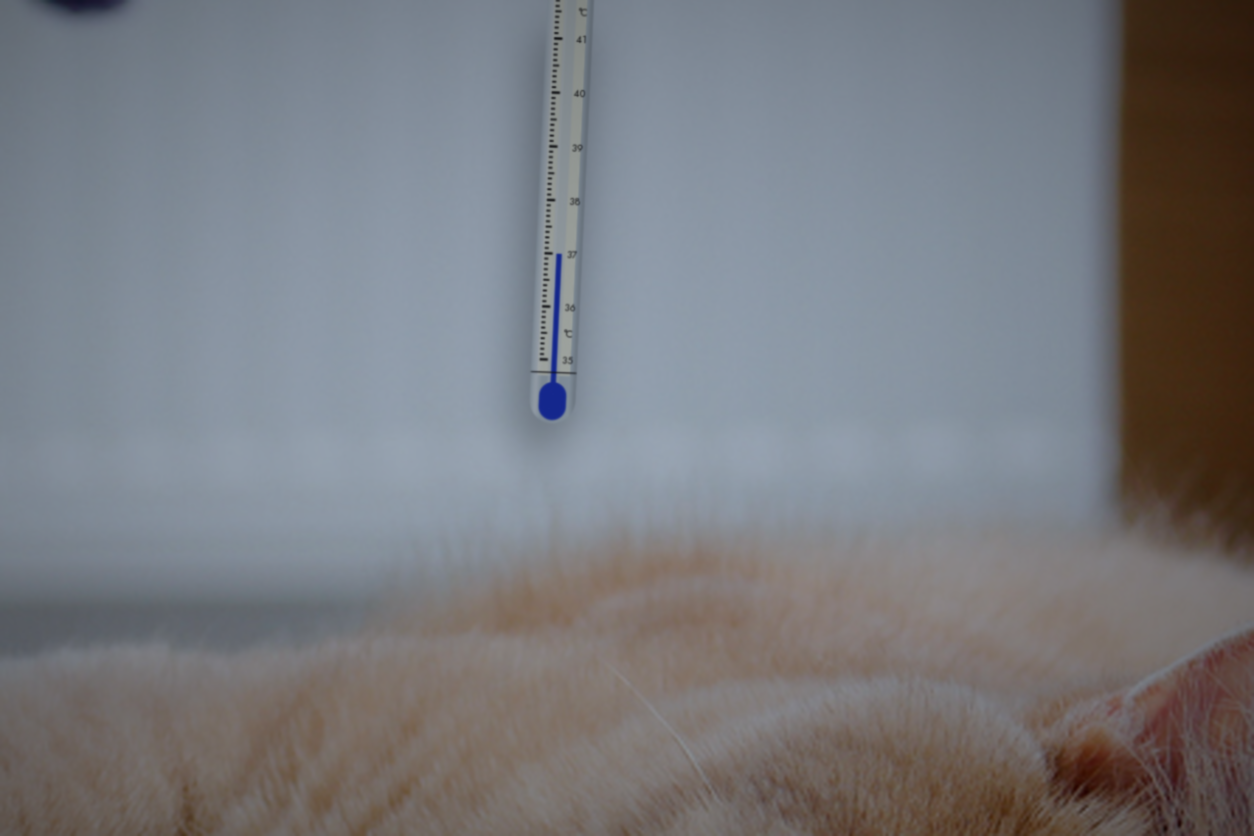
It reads value=37 unit=°C
